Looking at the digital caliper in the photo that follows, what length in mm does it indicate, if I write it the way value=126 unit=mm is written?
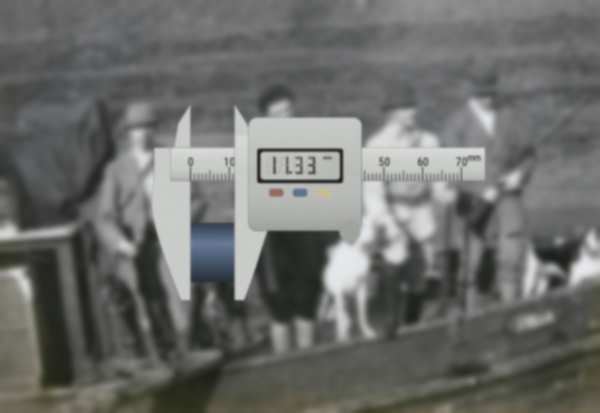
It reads value=11.33 unit=mm
